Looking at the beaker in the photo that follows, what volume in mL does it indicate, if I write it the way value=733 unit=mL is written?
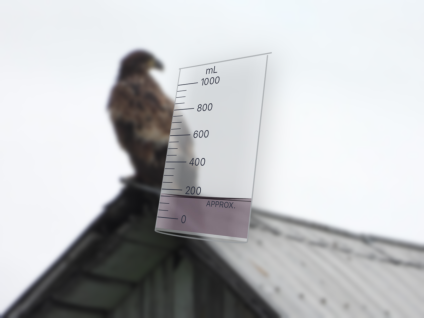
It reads value=150 unit=mL
